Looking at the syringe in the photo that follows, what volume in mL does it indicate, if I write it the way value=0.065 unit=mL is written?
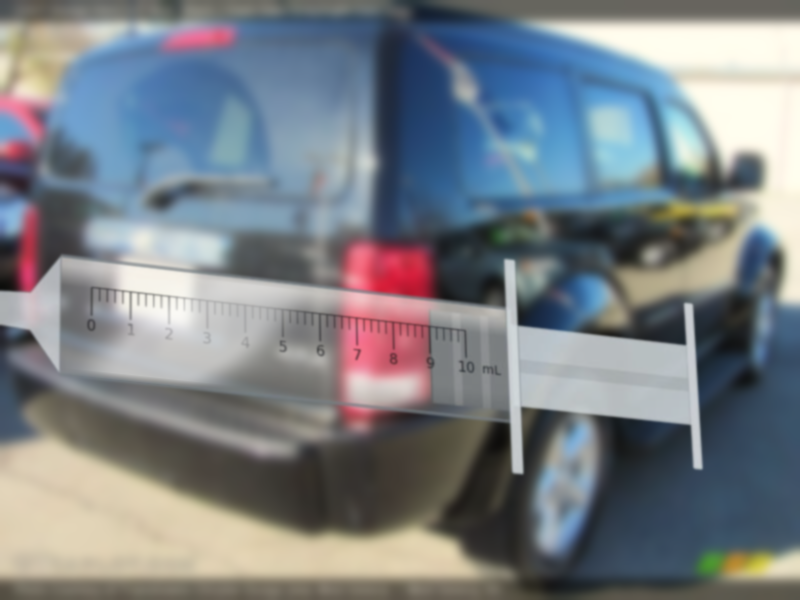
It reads value=9 unit=mL
